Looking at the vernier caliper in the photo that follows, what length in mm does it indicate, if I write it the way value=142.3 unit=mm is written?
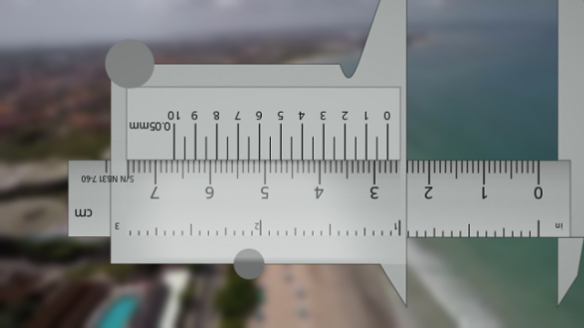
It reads value=27.6 unit=mm
